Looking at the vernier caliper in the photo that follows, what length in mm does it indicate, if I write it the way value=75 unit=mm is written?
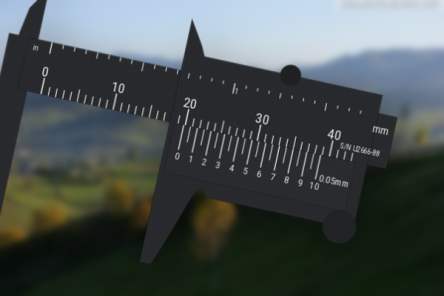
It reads value=19.8 unit=mm
